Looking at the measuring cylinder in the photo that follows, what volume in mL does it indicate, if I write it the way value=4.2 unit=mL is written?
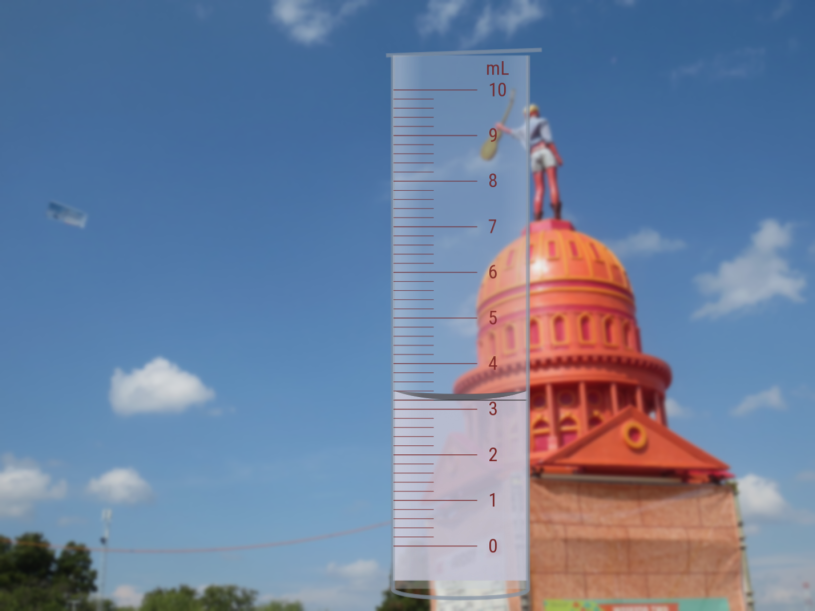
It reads value=3.2 unit=mL
